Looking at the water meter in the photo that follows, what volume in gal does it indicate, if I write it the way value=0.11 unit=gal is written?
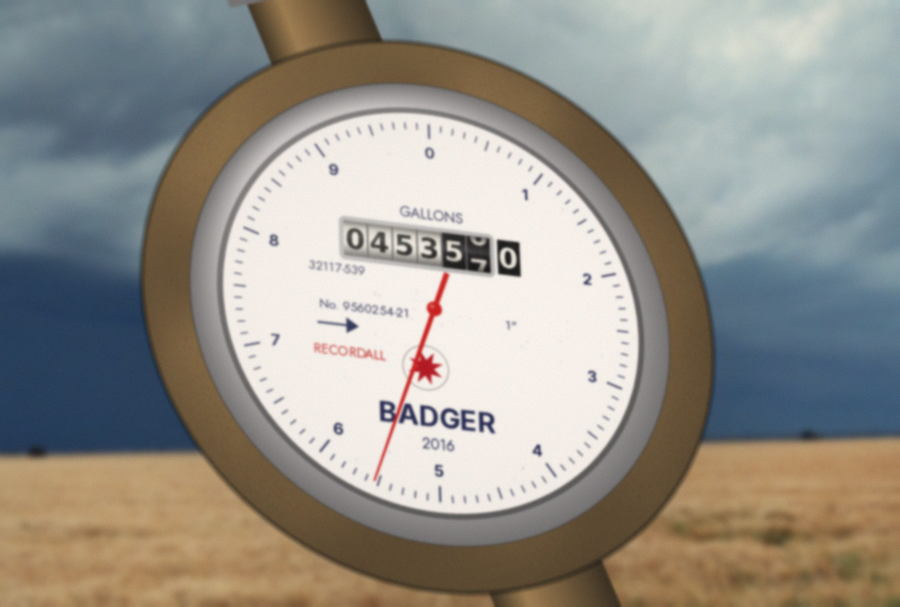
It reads value=453565.5 unit=gal
